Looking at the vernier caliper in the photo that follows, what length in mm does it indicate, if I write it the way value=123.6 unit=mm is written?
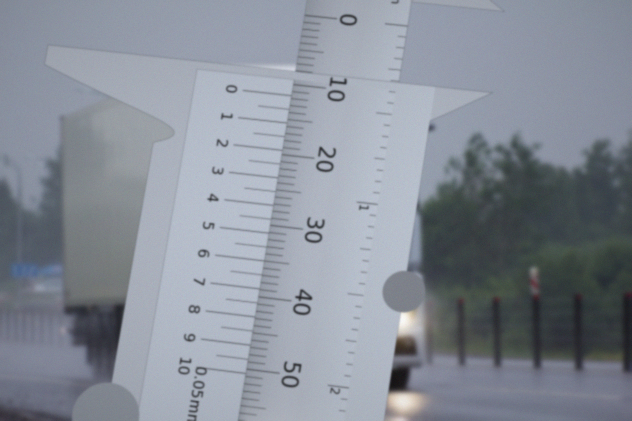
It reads value=11.6 unit=mm
